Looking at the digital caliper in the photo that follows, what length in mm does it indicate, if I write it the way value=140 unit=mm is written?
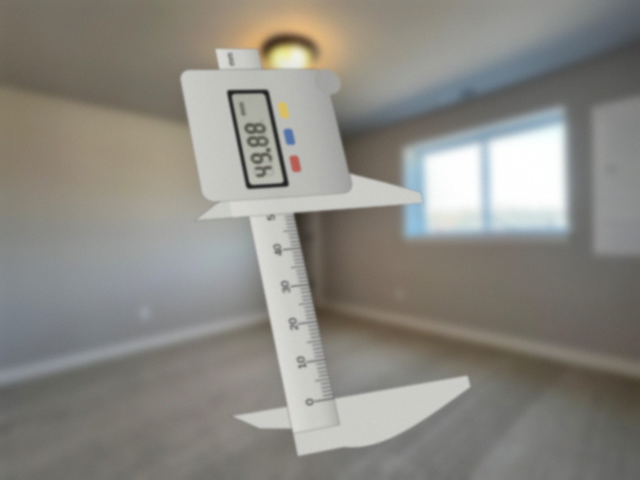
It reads value=49.88 unit=mm
